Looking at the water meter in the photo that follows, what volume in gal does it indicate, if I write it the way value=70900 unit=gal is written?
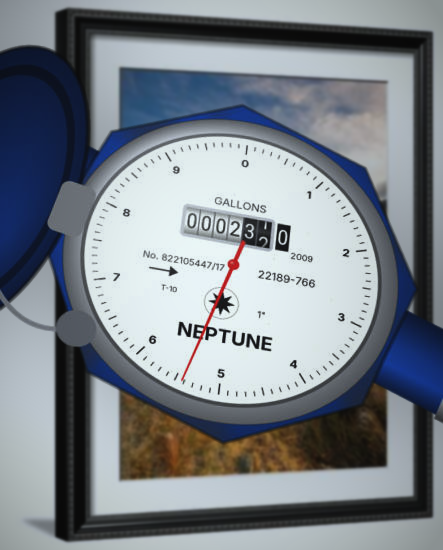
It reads value=2315.4 unit=gal
